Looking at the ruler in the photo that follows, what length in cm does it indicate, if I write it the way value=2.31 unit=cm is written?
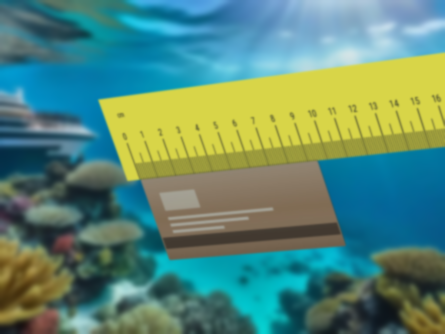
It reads value=9.5 unit=cm
